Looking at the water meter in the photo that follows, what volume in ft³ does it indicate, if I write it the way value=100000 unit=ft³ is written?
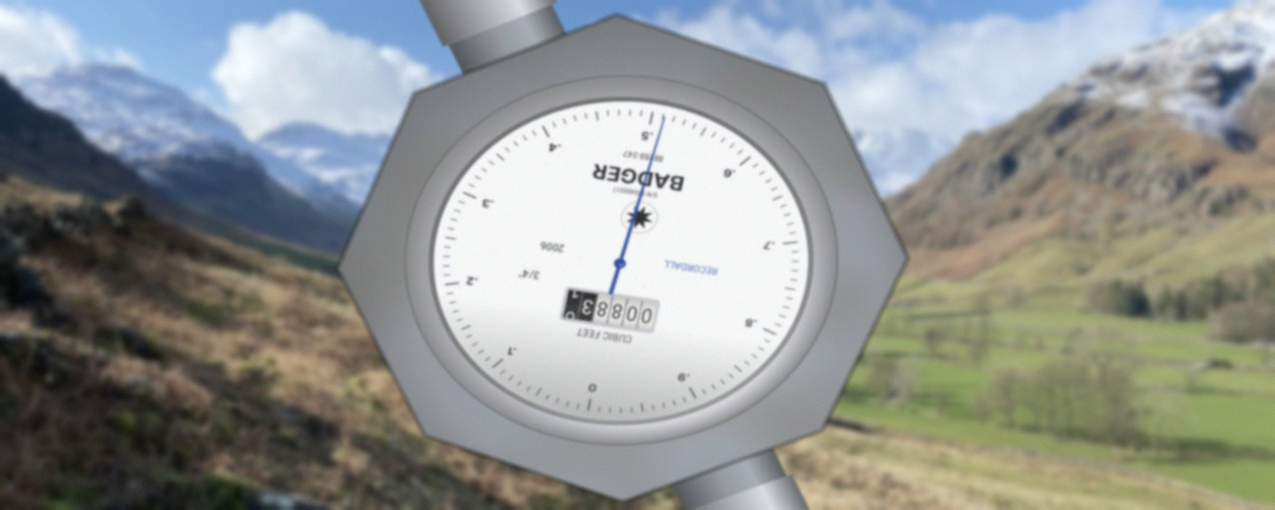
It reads value=8830.51 unit=ft³
